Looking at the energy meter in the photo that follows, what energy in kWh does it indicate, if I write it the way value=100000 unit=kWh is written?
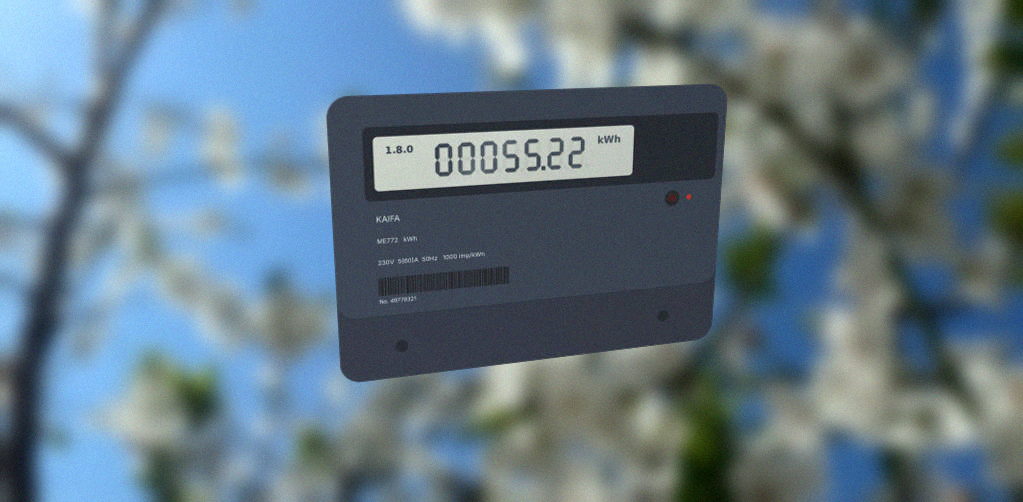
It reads value=55.22 unit=kWh
